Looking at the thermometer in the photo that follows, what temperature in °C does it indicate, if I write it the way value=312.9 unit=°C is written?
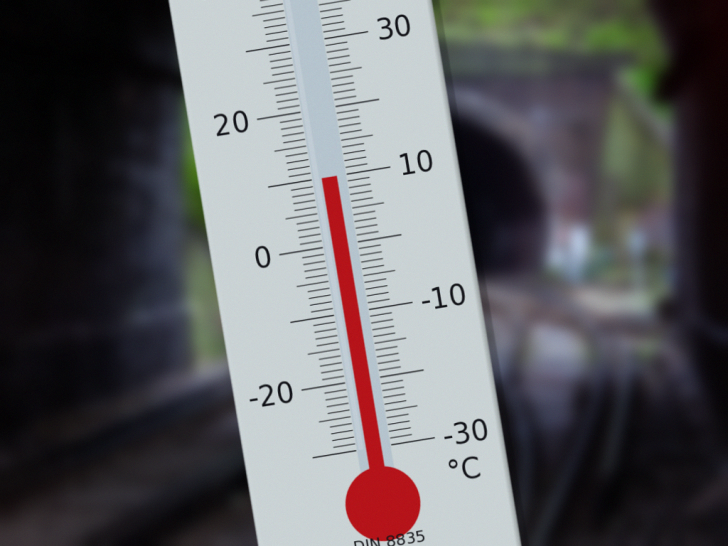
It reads value=10 unit=°C
